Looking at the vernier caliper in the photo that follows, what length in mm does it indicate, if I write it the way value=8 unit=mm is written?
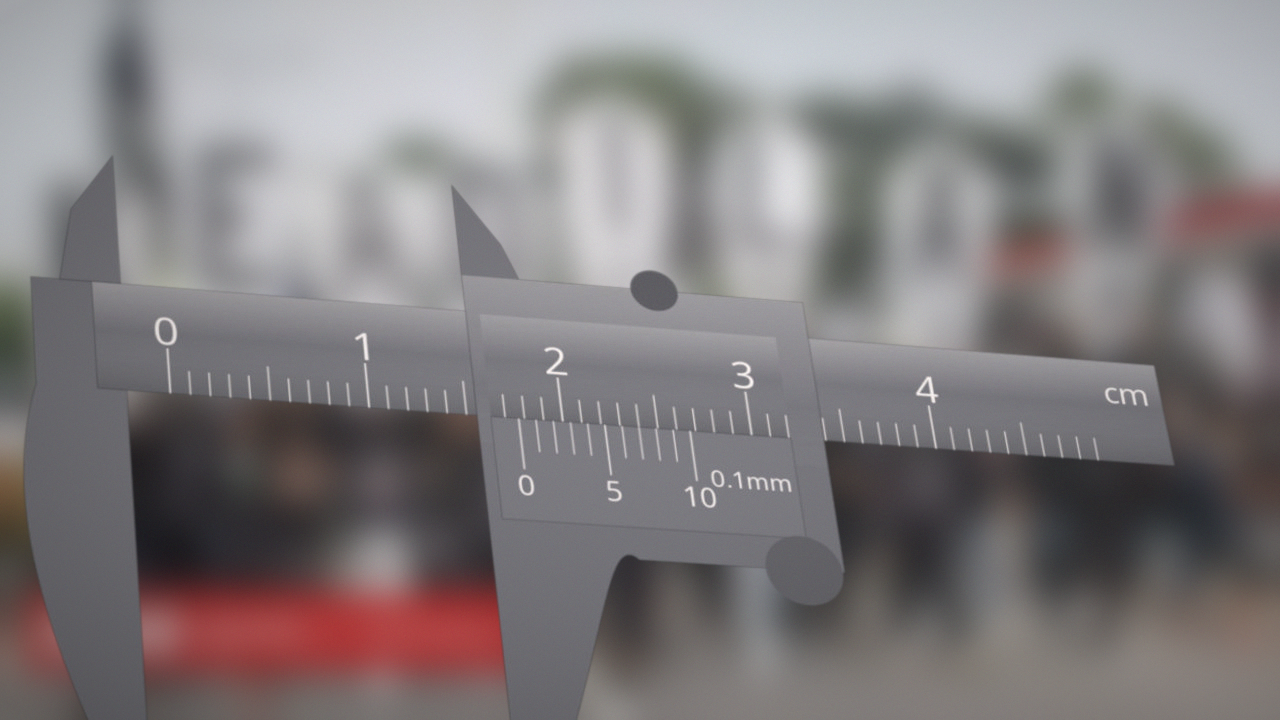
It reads value=17.7 unit=mm
